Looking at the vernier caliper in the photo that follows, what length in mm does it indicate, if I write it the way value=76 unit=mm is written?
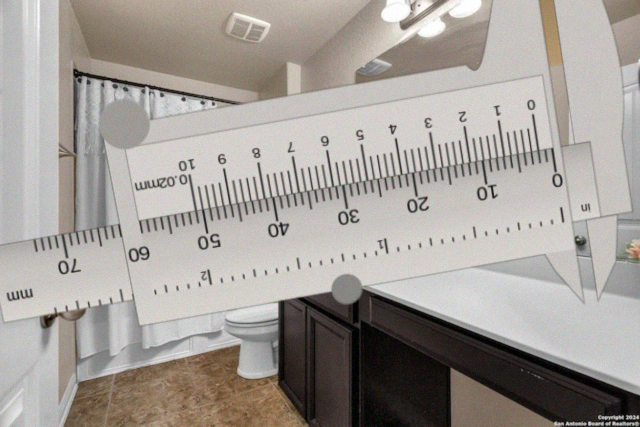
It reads value=2.0 unit=mm
